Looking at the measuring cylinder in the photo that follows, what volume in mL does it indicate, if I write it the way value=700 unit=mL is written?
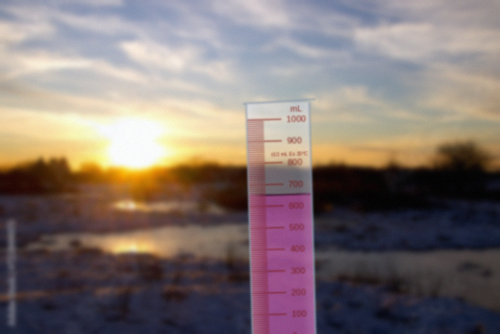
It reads value=650 unit=mL
